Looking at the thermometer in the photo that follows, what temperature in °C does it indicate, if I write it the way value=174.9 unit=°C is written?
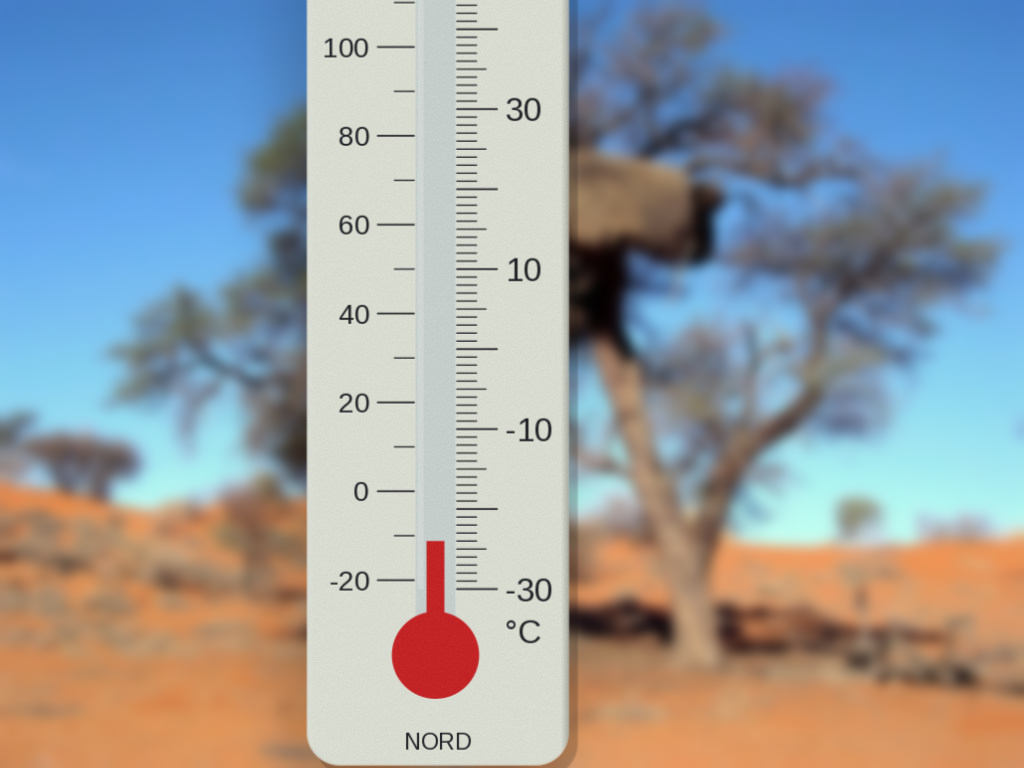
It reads value=-24 unit=°C
